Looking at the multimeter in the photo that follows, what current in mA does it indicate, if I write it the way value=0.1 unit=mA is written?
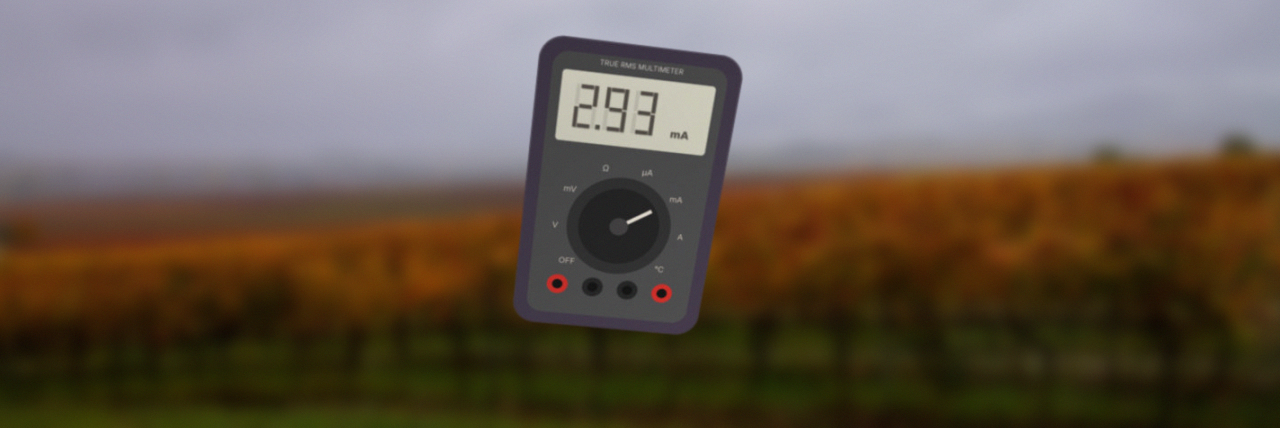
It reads value=2.93 unit=mA
